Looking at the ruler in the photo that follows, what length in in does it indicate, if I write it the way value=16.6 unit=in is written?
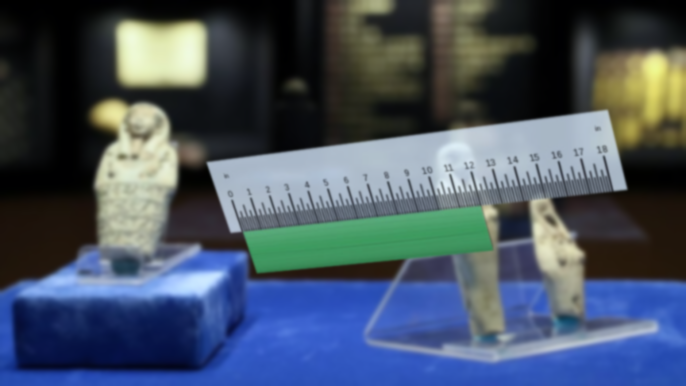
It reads value=12 unit=in
